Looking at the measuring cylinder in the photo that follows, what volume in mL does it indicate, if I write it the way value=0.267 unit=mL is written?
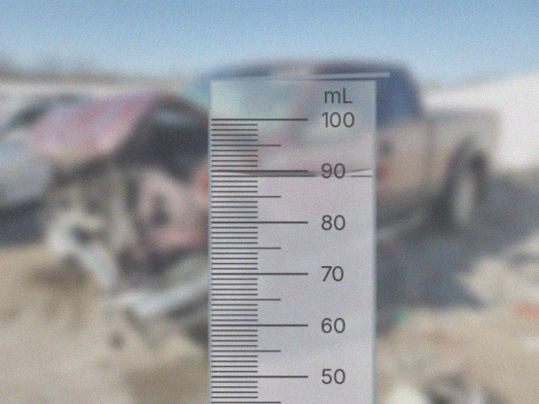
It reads value=89 unit=mL
